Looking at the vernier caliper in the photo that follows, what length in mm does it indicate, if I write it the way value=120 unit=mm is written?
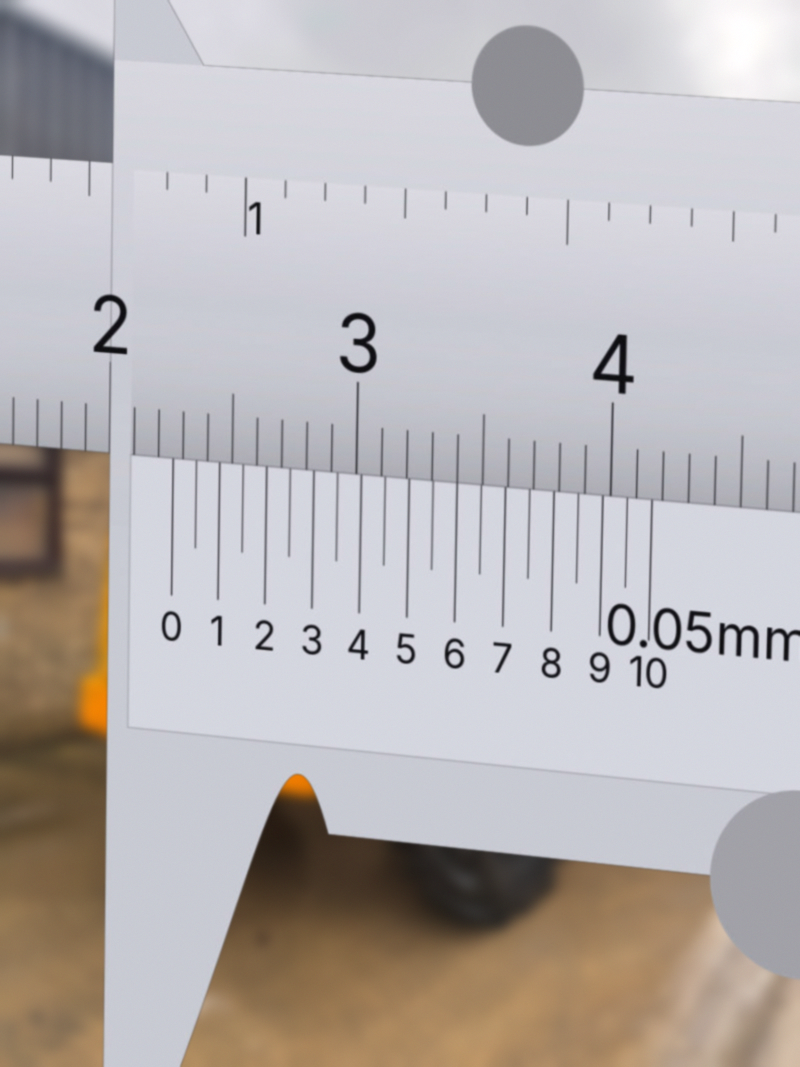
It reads value=22.6 unit=mm
